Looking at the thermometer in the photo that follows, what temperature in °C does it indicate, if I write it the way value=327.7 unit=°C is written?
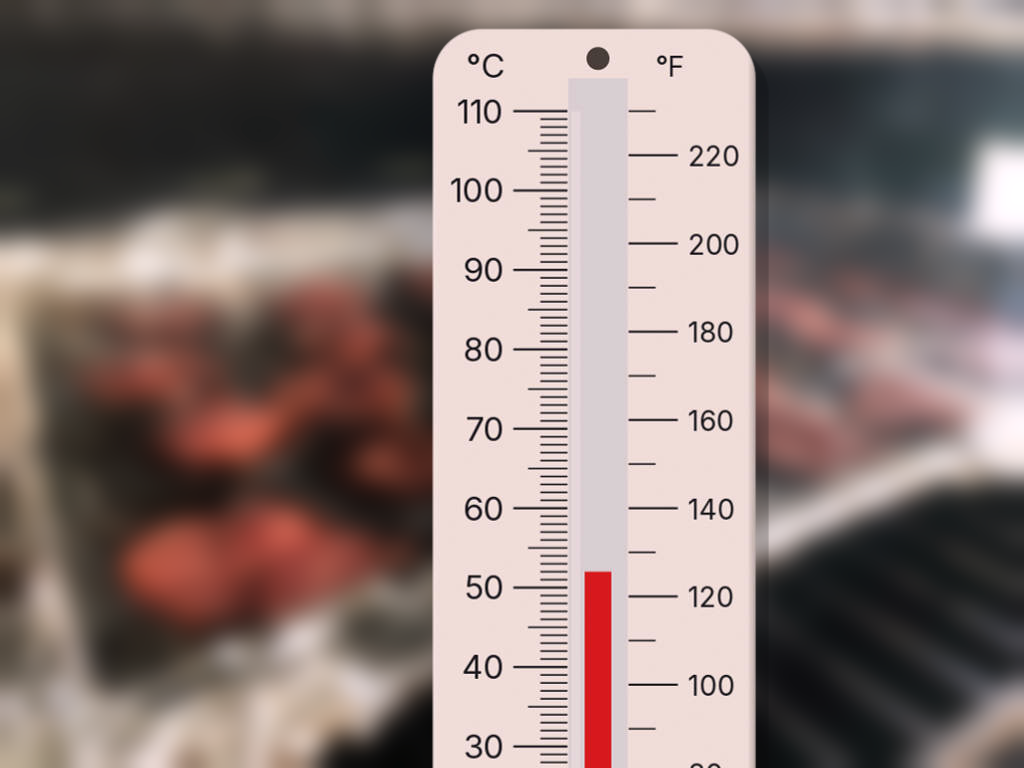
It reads value=52 unit=°C
